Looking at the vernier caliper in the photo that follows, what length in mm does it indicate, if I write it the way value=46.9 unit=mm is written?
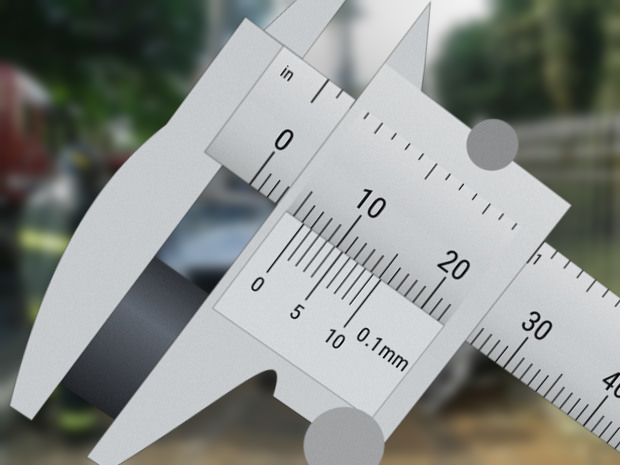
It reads value=6.2 unit=mm
